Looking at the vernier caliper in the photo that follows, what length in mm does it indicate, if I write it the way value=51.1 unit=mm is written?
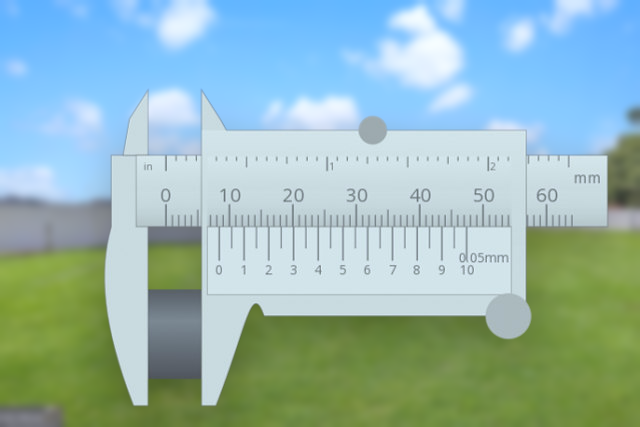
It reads value=8.4 unit=mm
